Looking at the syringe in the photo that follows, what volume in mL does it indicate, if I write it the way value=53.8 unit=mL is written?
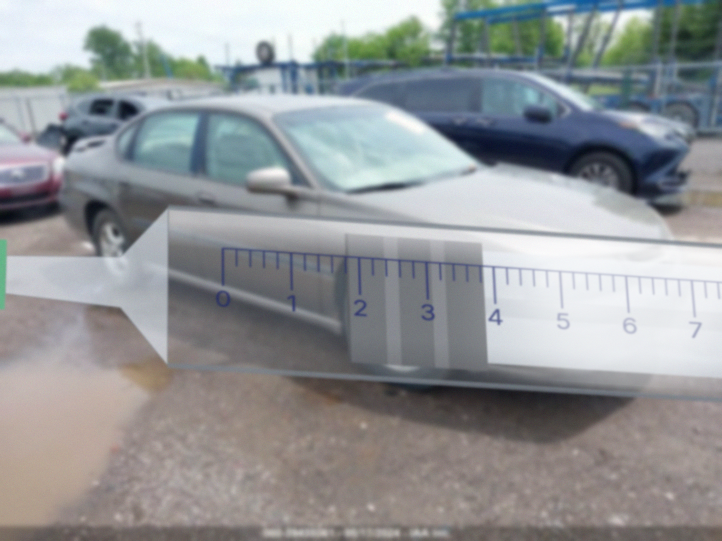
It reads value=1.8 unit=mL
